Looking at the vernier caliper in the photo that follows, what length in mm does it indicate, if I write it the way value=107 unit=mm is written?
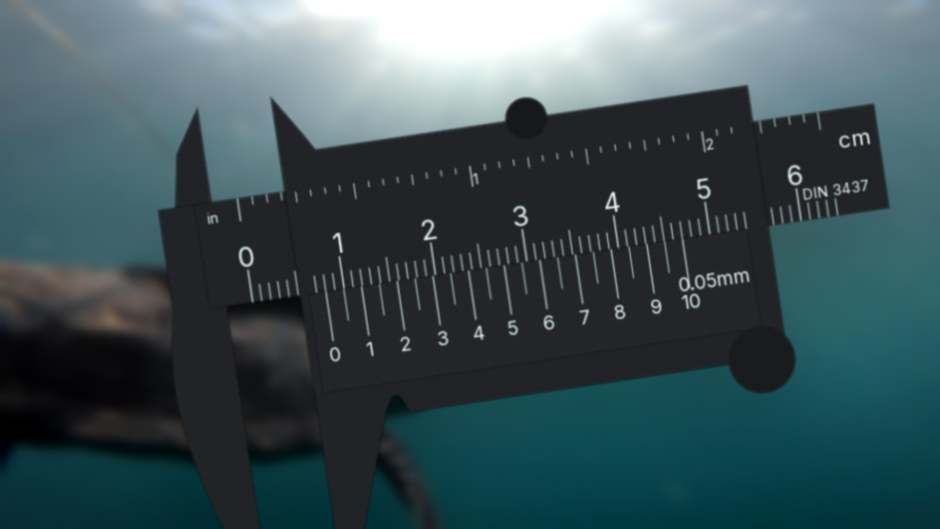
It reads value=8.0 unit=mm
